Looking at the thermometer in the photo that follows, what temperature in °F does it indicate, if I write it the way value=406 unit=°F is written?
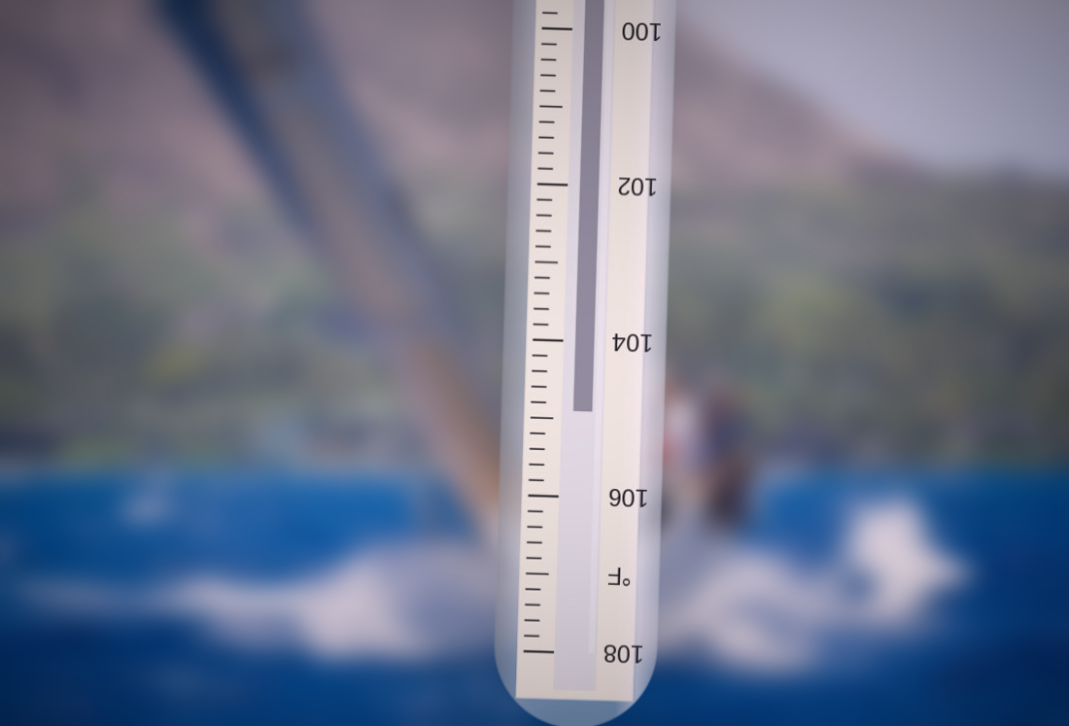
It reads value=104.9 unit=°F
